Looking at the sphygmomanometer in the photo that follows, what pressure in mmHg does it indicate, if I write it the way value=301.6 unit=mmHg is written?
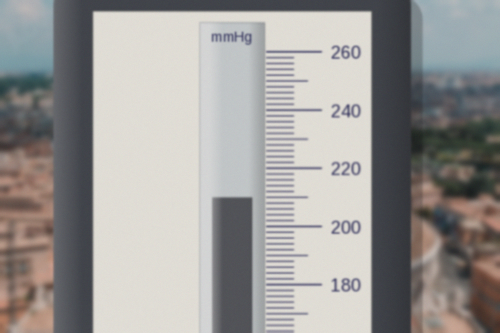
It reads value=210 unit=mmHg
